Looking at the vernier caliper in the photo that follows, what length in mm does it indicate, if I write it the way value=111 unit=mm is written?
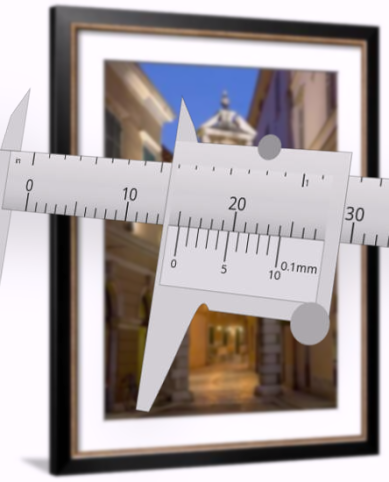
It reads value=15.1 unit=mm
